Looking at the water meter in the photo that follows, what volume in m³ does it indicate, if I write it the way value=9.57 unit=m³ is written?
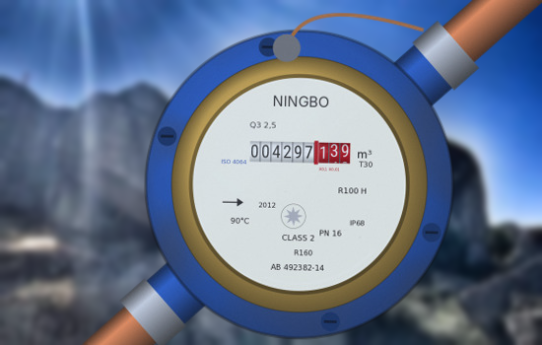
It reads value=4297.139 unit=m³
